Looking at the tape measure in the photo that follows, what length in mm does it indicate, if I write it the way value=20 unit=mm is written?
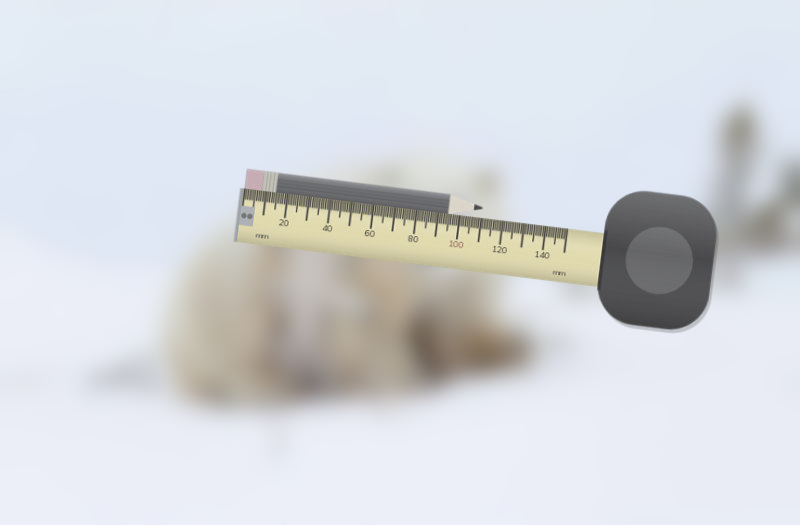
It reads value=110 unit=mm
